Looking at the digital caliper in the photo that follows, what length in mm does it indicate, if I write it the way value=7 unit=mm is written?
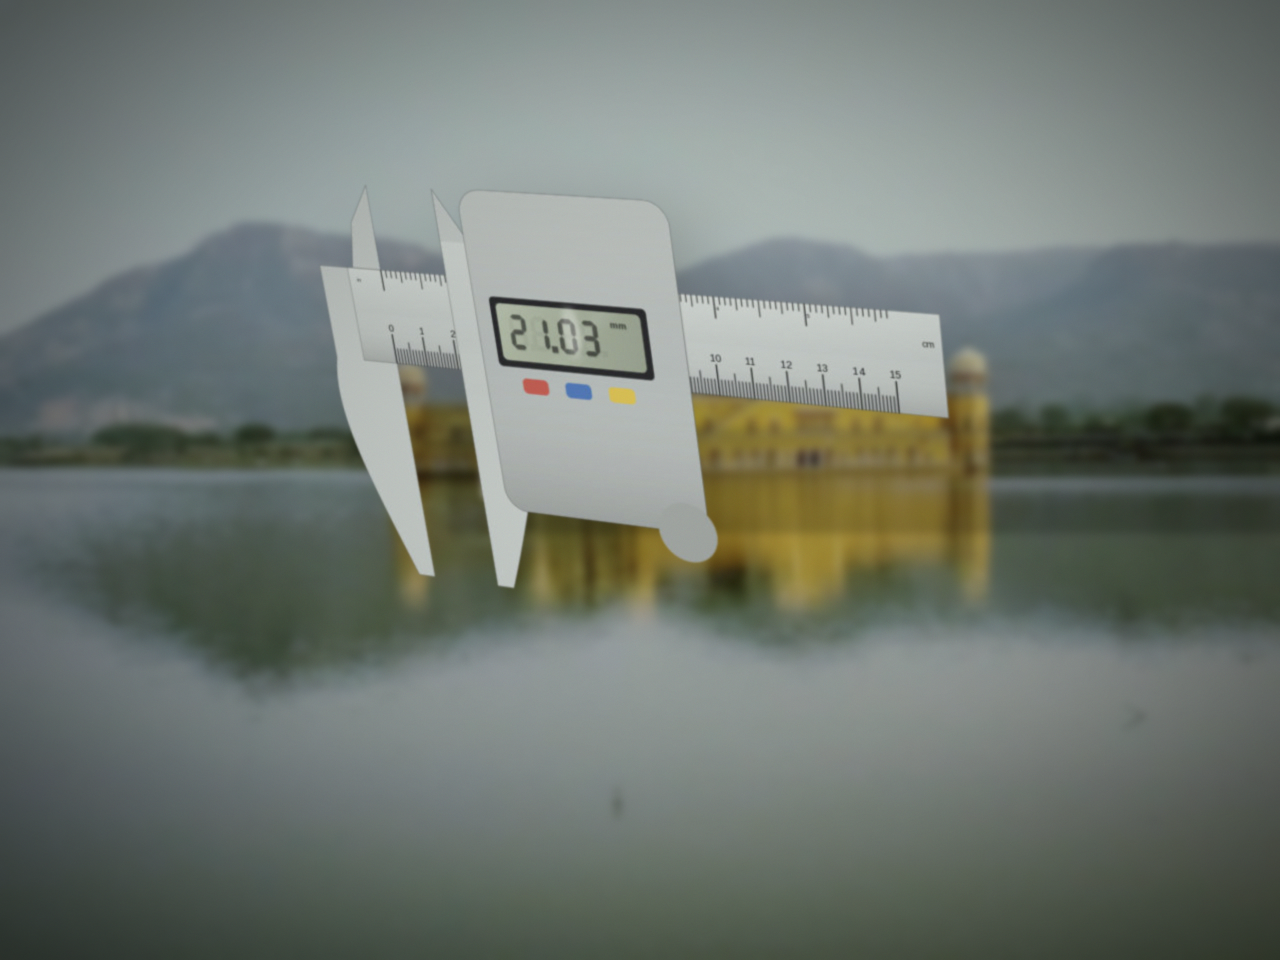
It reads value=21.03 unit=mm
